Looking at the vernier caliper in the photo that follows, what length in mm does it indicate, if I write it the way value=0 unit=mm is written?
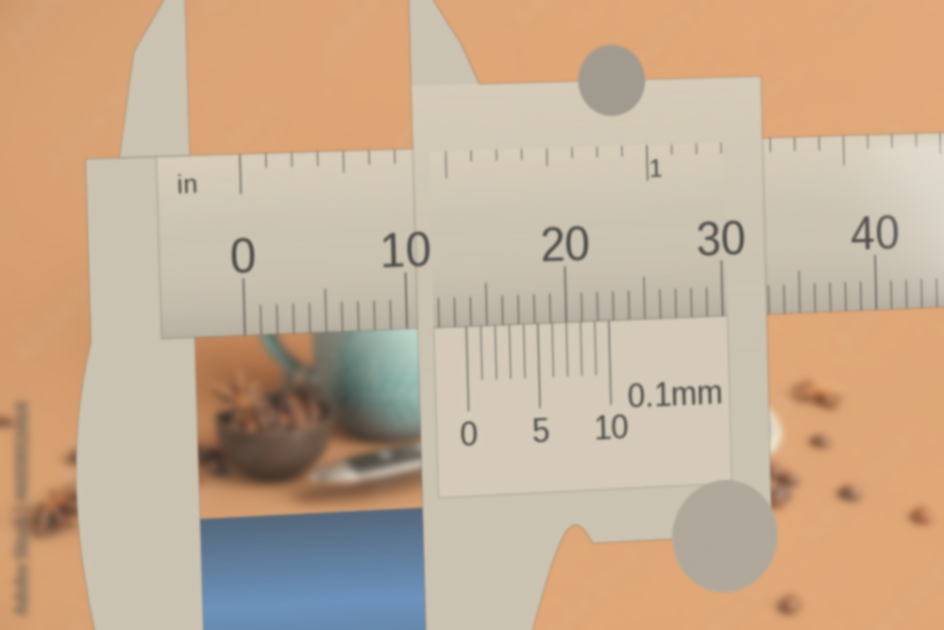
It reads value=13.7 unit=mm
